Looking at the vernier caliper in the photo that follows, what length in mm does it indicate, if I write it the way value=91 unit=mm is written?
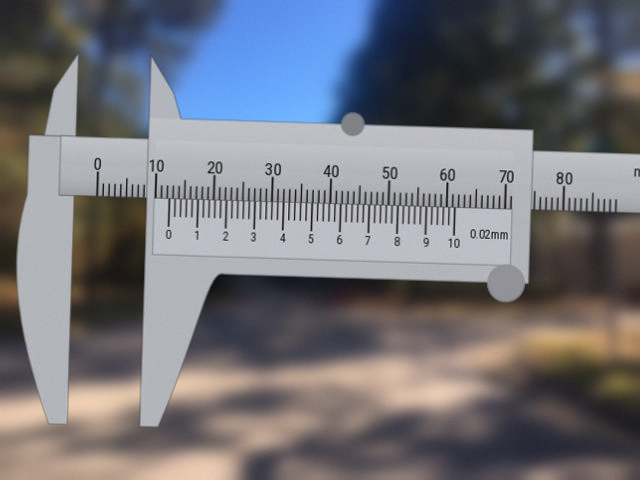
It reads value=12.4 unit=mm
